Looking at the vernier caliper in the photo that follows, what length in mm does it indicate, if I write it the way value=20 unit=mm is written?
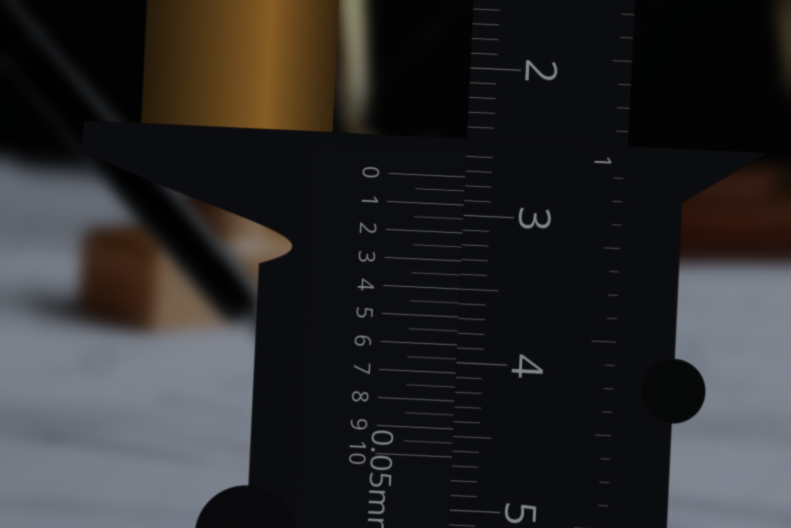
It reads value=27.4 unit=mm
